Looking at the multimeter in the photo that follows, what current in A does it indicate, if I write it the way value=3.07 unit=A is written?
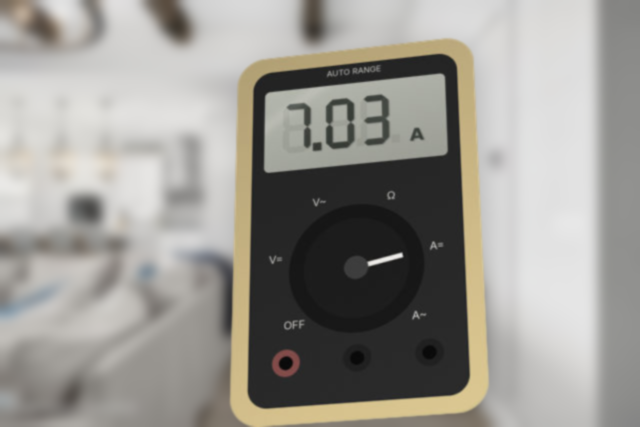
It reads value=7.03 unit=A
